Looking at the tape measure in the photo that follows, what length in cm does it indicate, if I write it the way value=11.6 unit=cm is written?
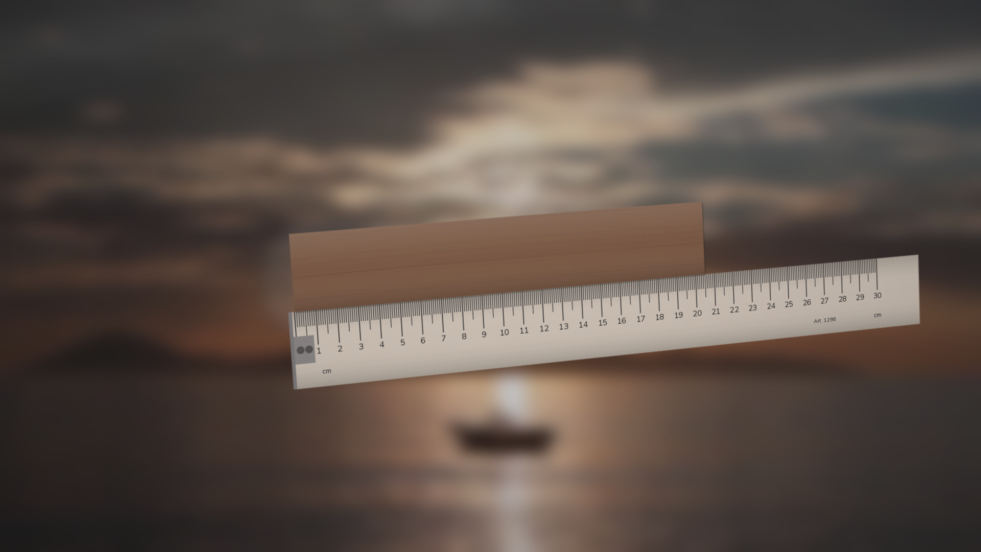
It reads value=20.5 unit=cm
